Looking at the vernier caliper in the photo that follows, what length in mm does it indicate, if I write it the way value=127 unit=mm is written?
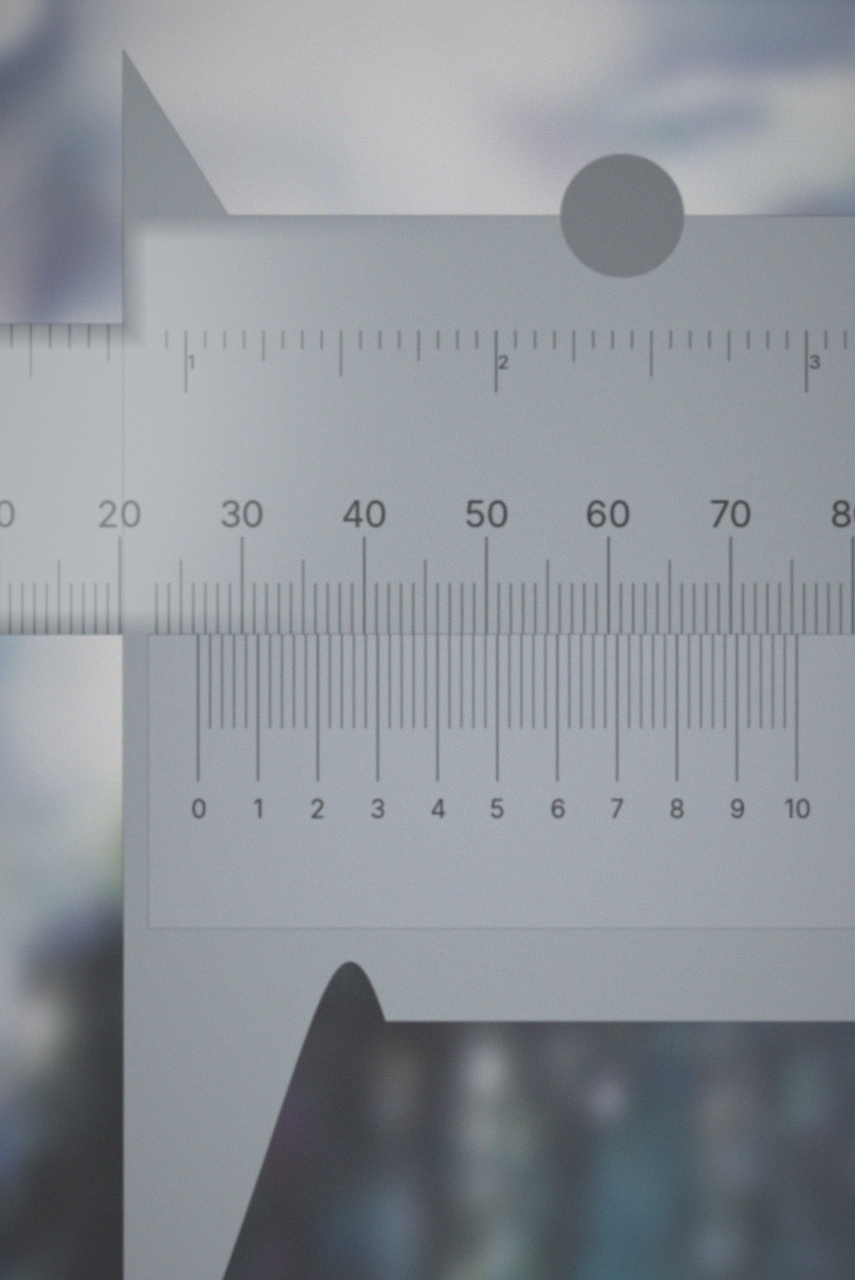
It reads value=26.4 unit=mm
